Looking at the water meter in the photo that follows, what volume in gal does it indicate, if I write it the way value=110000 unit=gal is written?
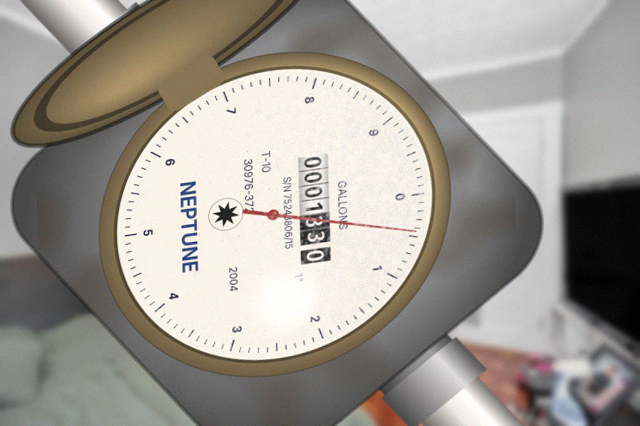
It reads value=1330.4 unit=gal
